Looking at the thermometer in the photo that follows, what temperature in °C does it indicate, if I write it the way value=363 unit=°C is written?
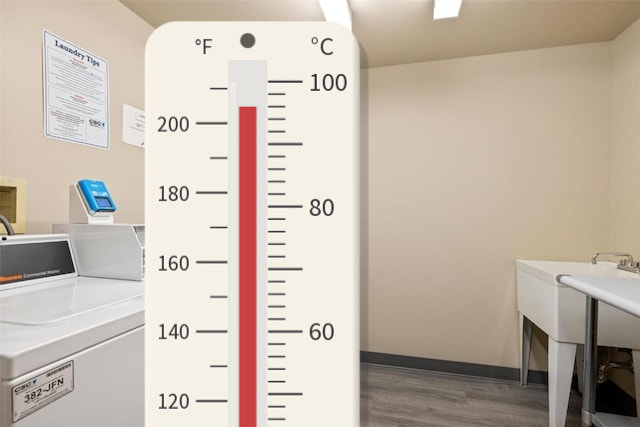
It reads value=96 unit=°C
